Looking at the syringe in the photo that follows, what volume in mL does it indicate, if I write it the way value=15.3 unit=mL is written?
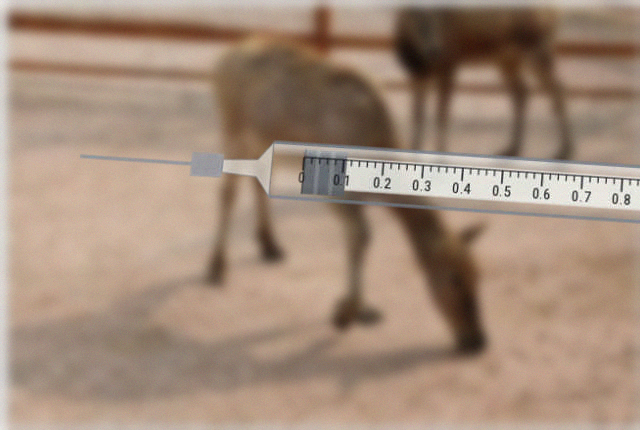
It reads value=0 unit=mL
